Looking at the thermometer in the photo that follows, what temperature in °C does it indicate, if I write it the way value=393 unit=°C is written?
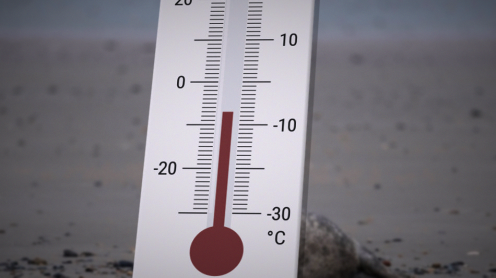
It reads value=-7 unit=°C
